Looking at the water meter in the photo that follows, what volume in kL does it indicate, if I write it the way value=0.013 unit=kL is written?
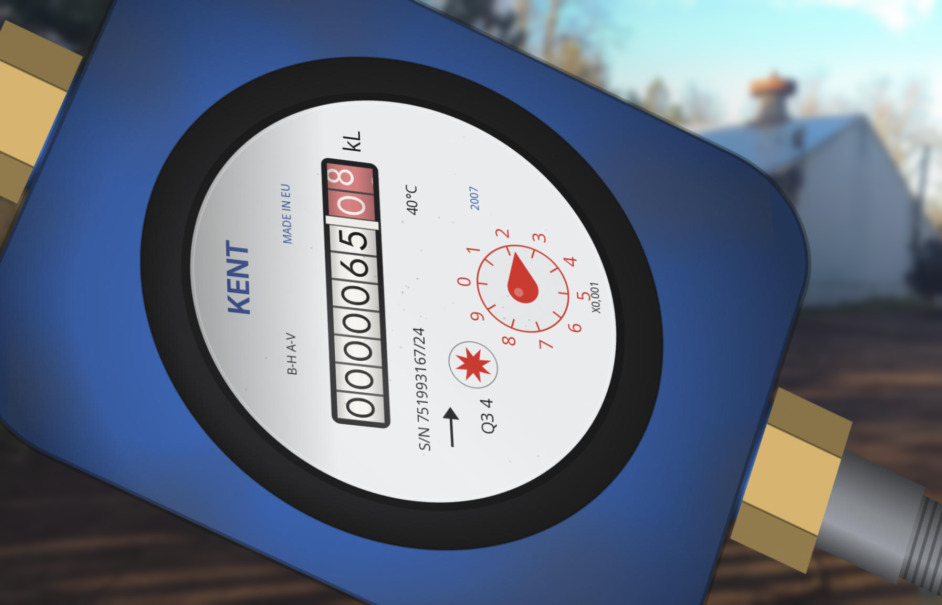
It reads value=65.082 unit=kL
